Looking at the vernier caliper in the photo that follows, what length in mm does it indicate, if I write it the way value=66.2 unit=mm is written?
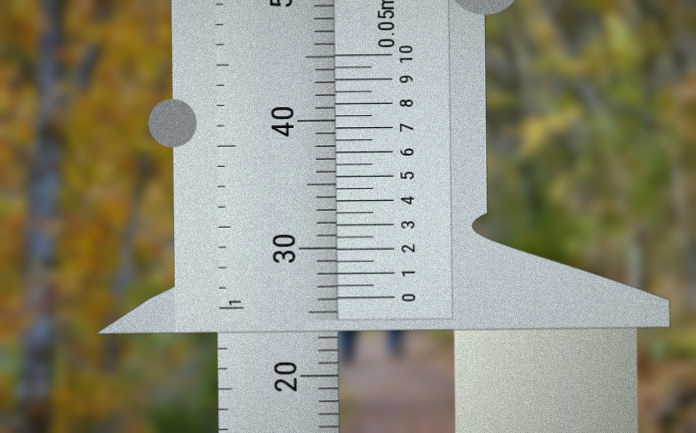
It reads value=26.1 unit=mm
